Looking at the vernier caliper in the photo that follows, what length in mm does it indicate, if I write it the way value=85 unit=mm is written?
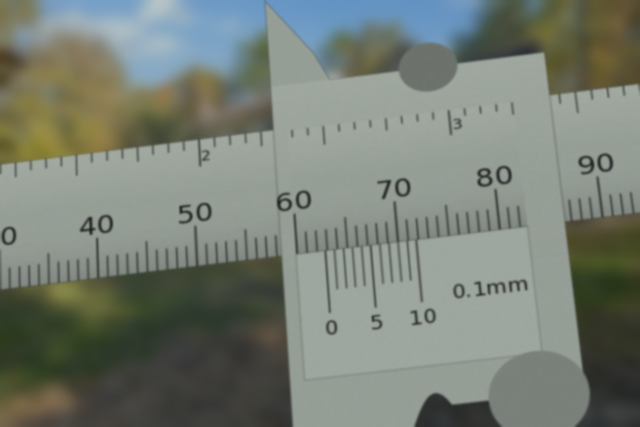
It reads value=62.8 unit=mm
